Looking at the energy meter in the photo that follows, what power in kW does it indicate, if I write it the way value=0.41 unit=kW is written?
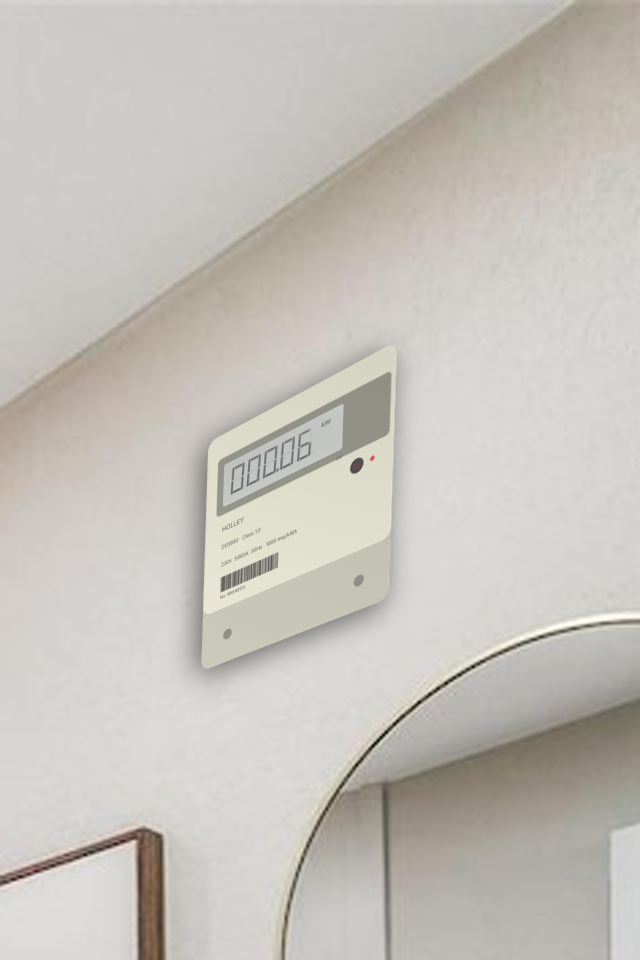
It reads value=0.06 unit=kW
